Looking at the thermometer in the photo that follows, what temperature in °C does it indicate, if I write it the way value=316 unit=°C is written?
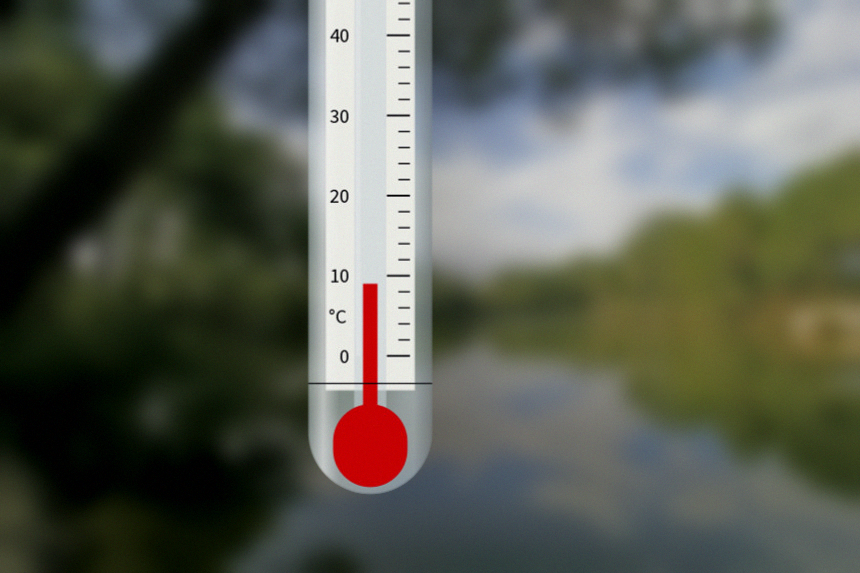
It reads value=9 unit=°C
